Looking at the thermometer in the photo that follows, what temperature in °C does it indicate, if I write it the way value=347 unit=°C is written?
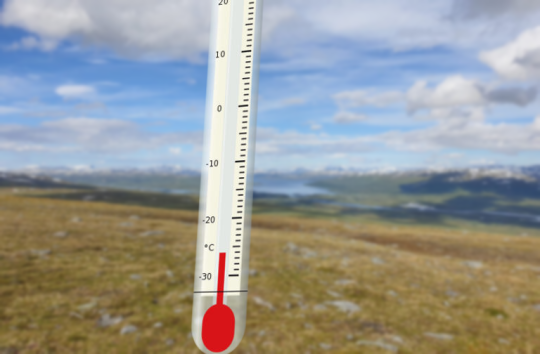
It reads value=-26 unit=°C
